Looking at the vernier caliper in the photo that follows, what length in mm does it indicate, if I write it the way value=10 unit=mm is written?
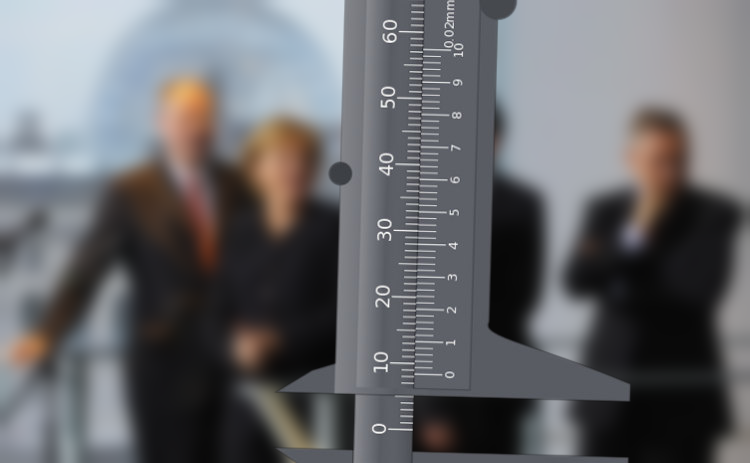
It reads value=8.4 unit=mm
